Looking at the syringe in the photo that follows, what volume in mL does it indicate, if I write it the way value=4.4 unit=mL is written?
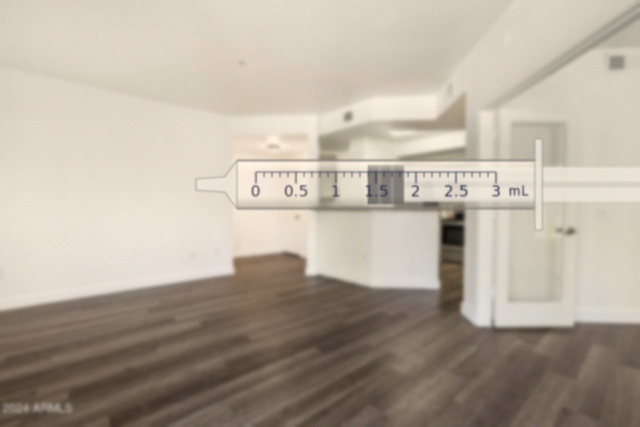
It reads value=1.4 unit=mL
